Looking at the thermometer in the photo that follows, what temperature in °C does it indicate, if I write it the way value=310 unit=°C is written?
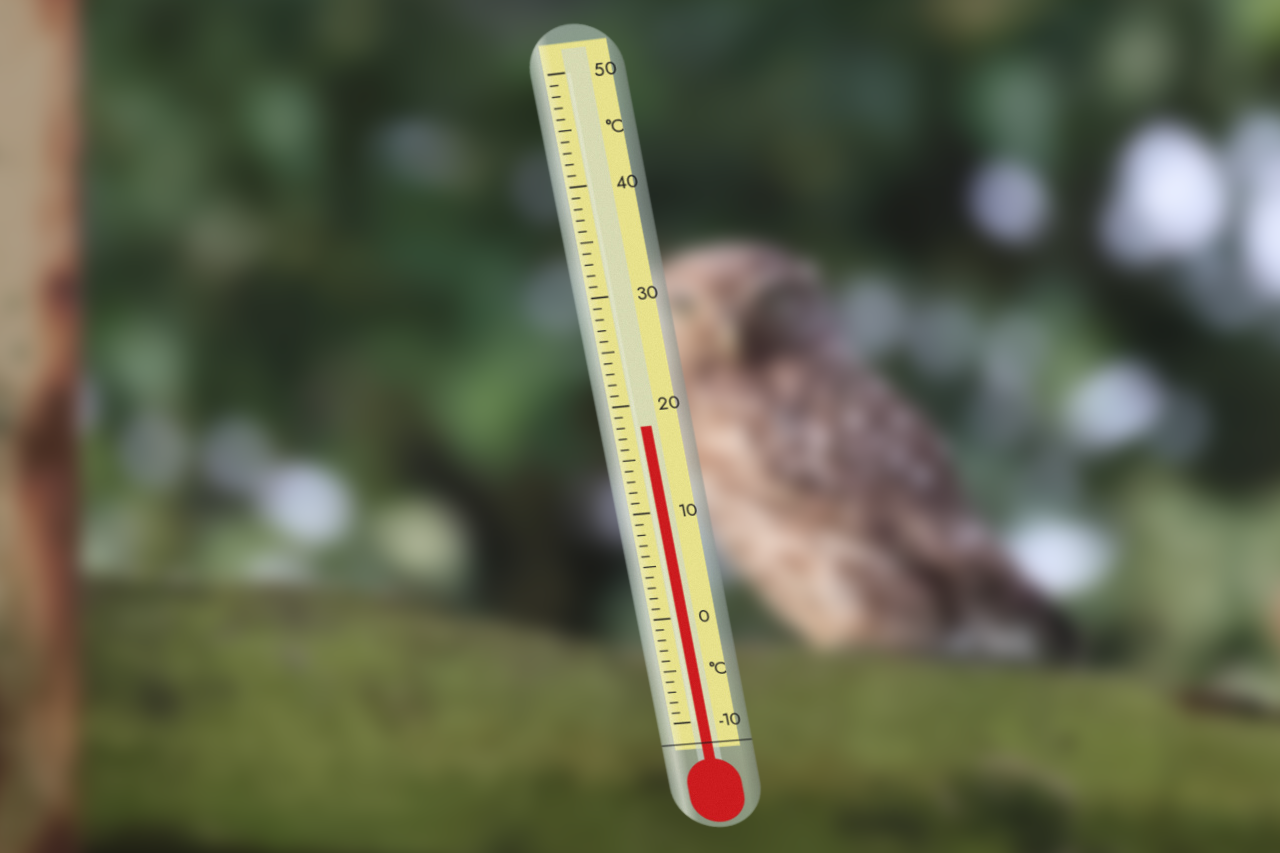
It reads value=18 unit=°C
